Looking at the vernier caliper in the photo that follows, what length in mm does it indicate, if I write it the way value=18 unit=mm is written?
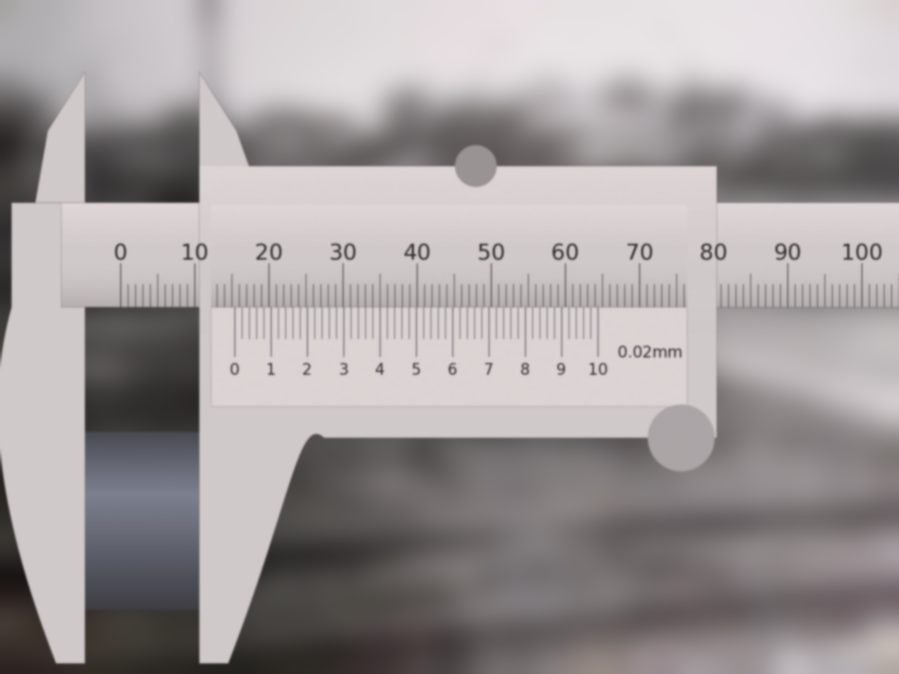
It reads value=15.4 unit=mm
